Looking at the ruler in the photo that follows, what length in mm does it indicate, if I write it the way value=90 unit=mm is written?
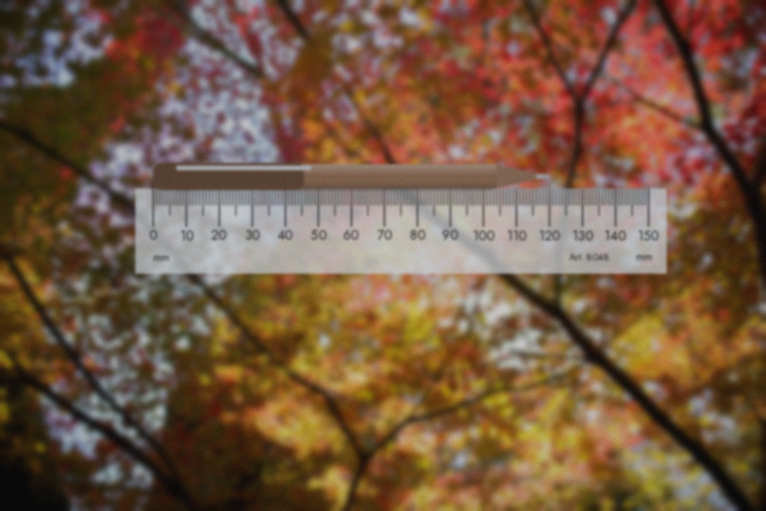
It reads value=120 unit=mm
